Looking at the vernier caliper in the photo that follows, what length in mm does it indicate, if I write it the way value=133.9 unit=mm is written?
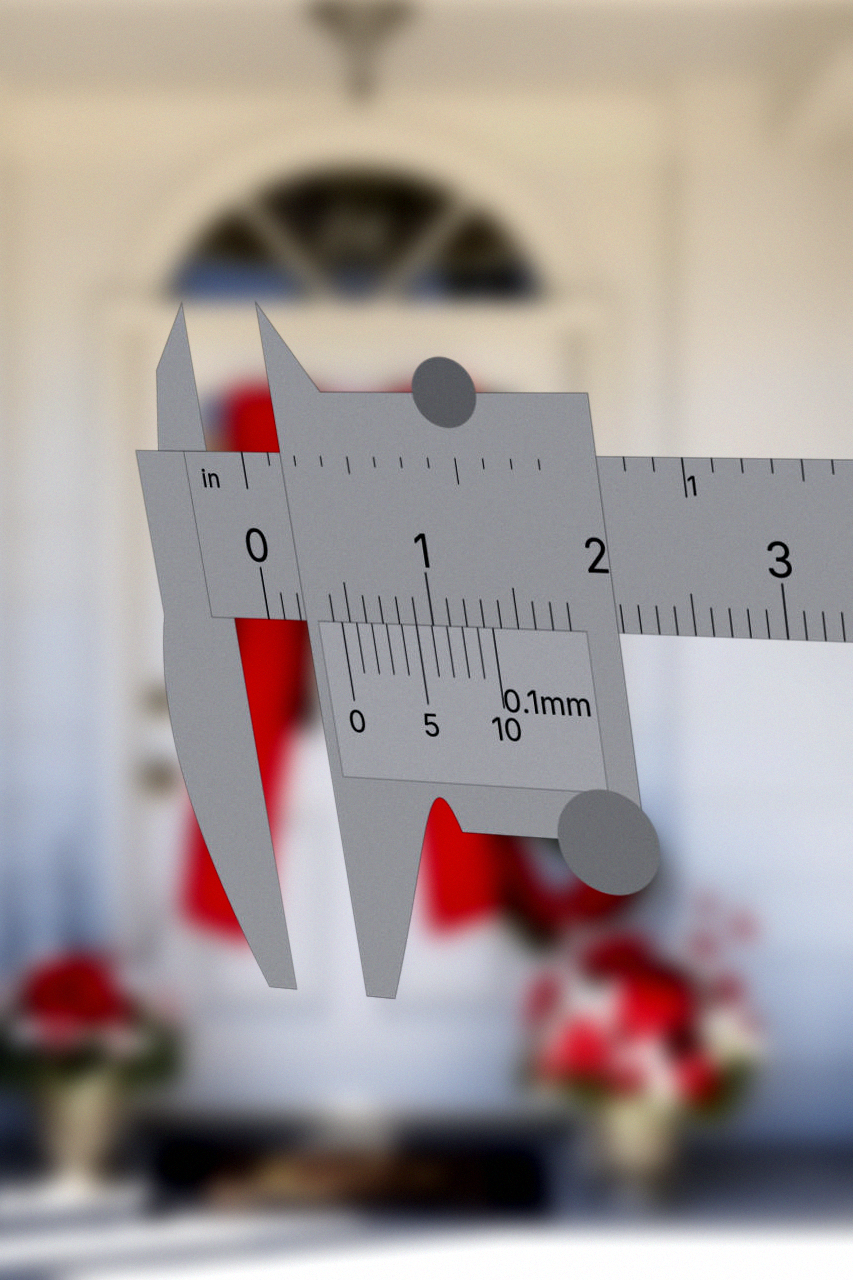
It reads value=4.5 unit=mm
